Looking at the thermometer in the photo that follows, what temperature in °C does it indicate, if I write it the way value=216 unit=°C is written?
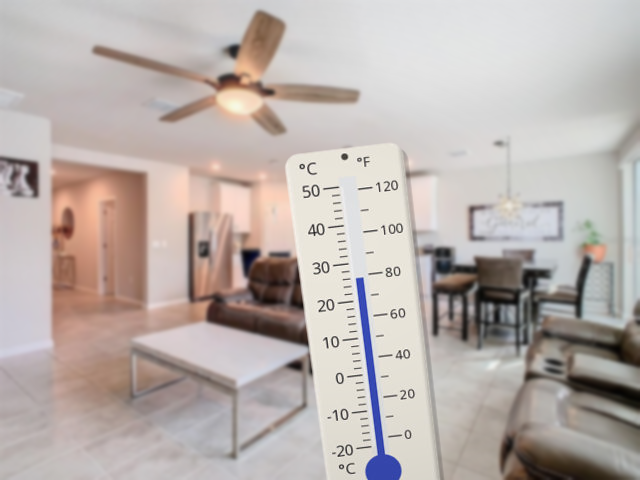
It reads value=26 unit=°C
